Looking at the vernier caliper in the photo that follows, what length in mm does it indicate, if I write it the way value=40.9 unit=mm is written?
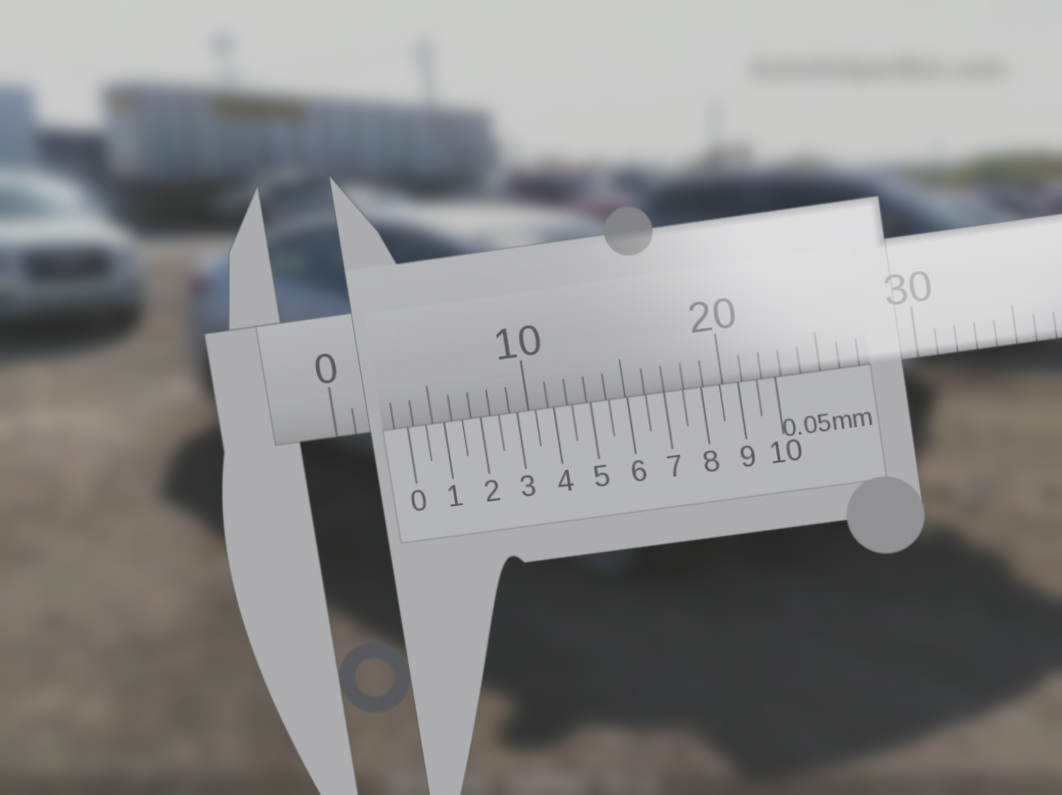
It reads value=3.7 unit=mm
